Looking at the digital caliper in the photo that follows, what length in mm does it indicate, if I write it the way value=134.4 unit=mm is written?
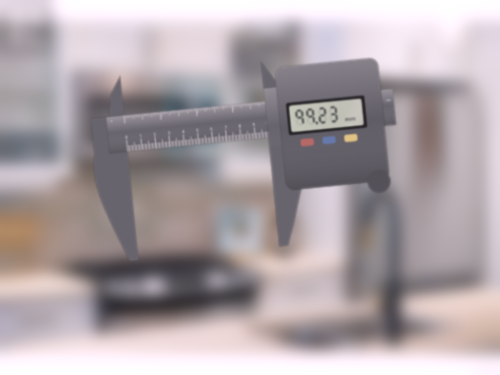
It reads value=99.23 unit=mm
